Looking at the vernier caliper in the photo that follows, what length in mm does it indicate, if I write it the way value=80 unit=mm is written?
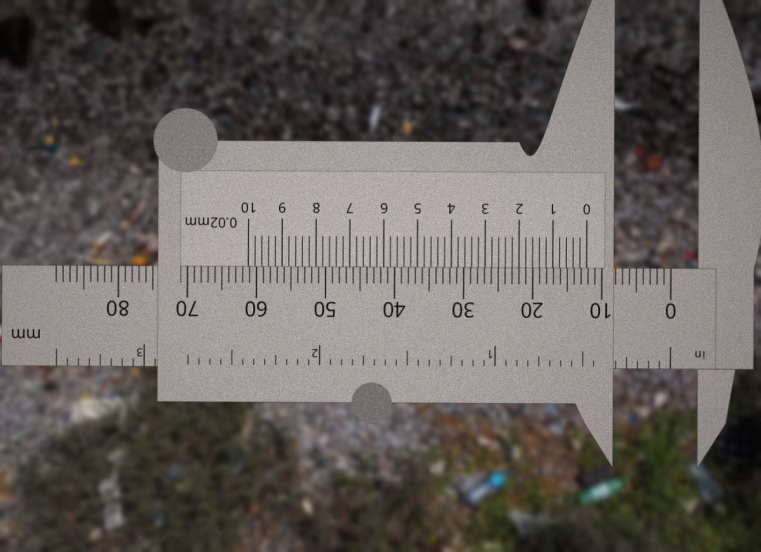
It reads value=12.2 unit=mm
